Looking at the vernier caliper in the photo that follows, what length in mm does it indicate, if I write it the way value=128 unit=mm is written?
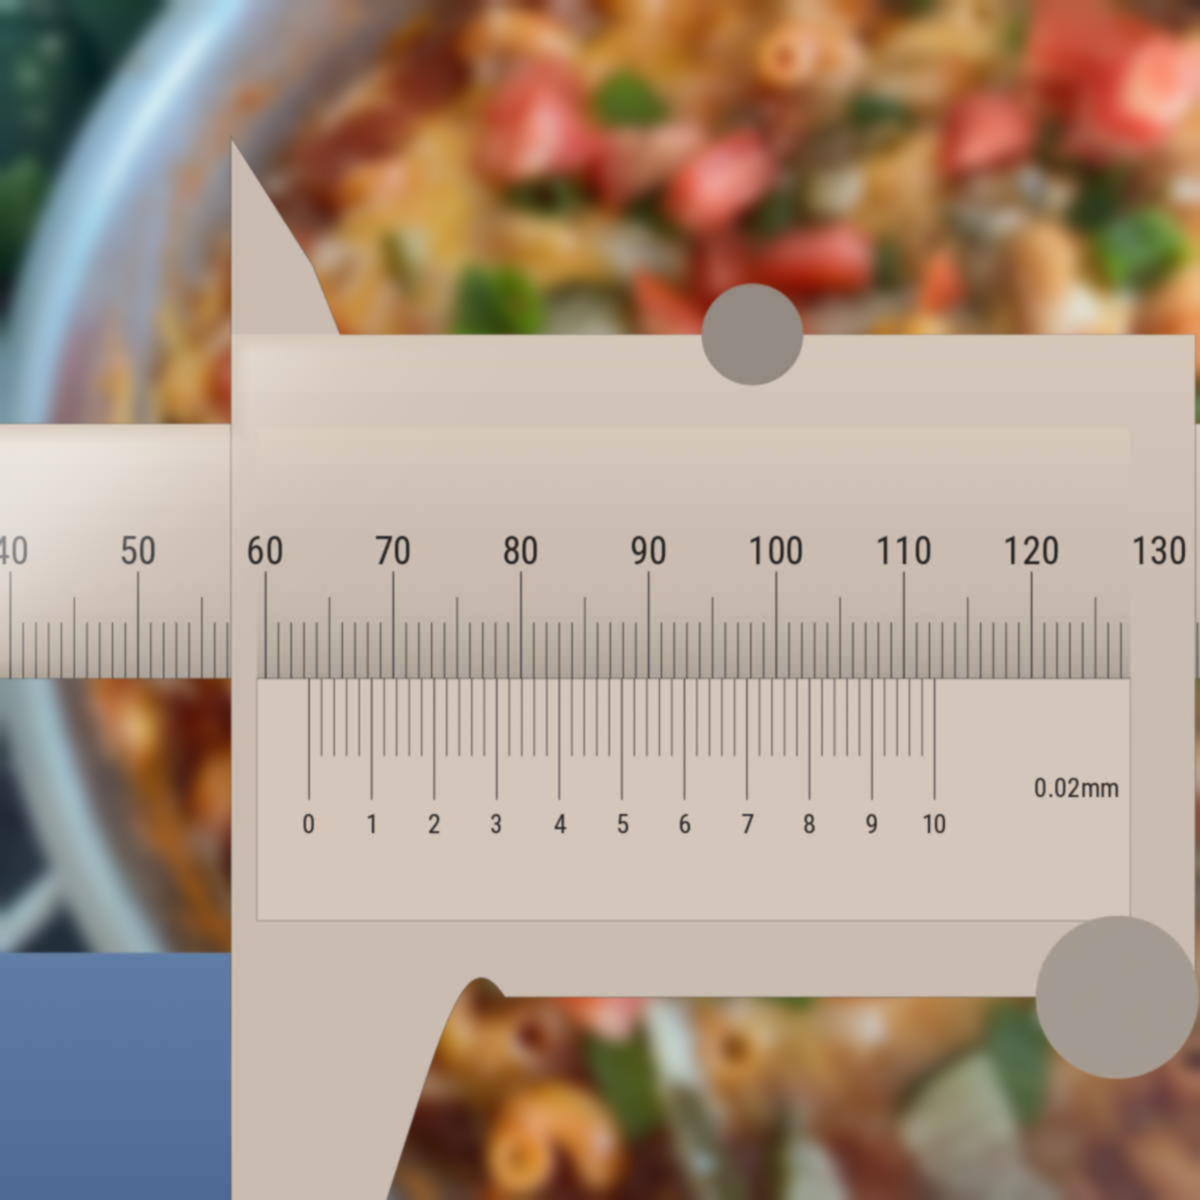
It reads value=63.4 unit=mm
